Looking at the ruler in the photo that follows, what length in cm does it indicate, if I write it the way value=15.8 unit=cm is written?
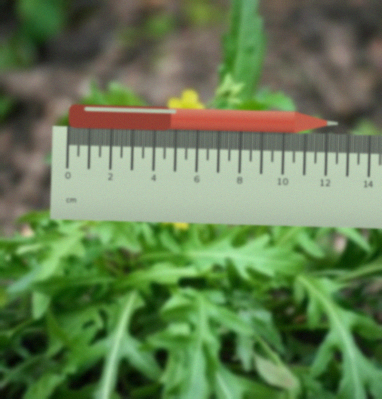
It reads value=12.5 unit=cm
